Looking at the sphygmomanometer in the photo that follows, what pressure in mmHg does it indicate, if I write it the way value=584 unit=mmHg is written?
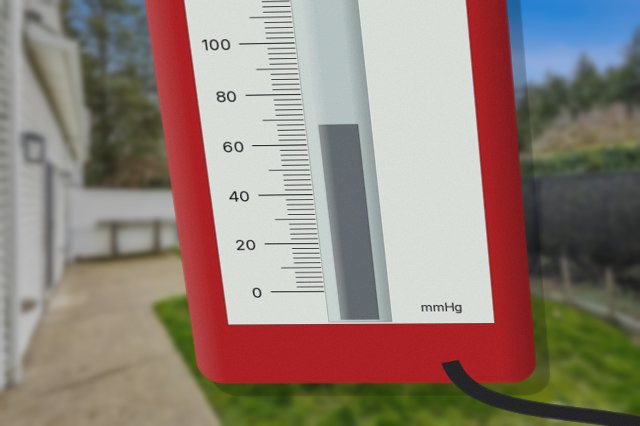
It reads value=68 unit=mmHg
